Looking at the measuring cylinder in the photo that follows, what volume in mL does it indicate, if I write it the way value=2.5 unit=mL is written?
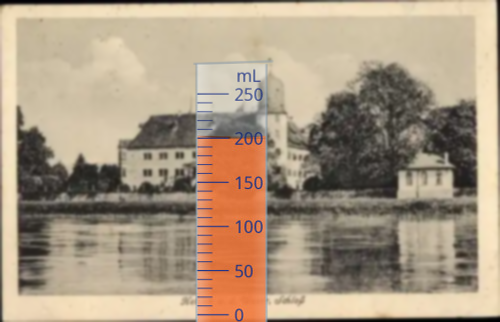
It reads value=200 unit=mL
